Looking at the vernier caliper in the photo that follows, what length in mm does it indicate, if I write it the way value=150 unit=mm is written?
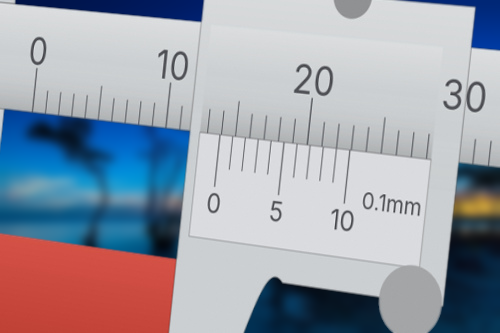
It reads value=13.9 unit=mm
